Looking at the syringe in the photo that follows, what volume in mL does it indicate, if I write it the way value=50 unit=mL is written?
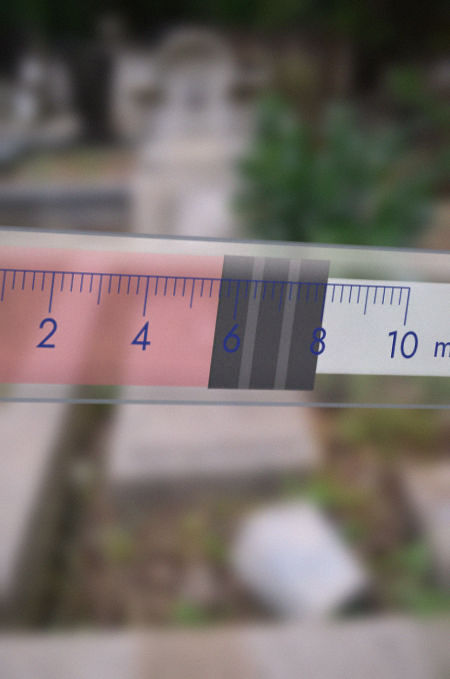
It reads value=5.6 unit=mL
